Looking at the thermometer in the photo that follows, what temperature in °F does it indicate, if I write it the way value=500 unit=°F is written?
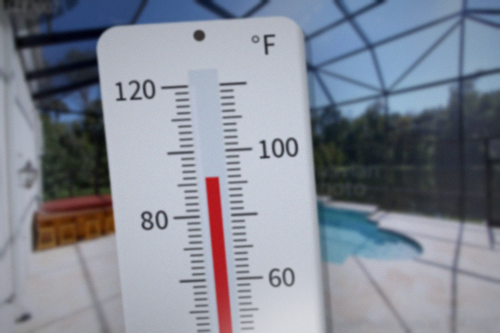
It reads value=92 unit=°F
